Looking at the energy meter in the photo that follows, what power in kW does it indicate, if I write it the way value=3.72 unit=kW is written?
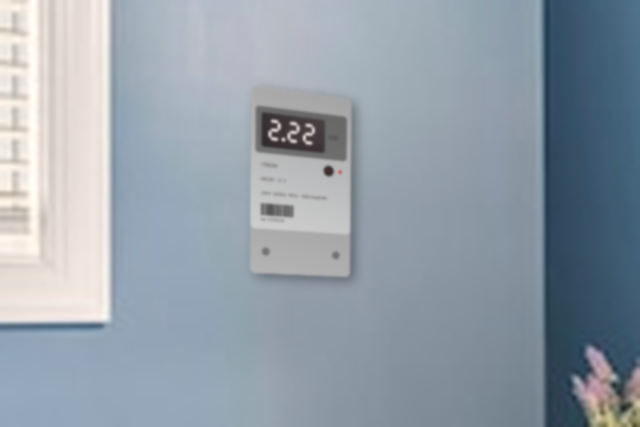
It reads value=2.22 unit=kW
